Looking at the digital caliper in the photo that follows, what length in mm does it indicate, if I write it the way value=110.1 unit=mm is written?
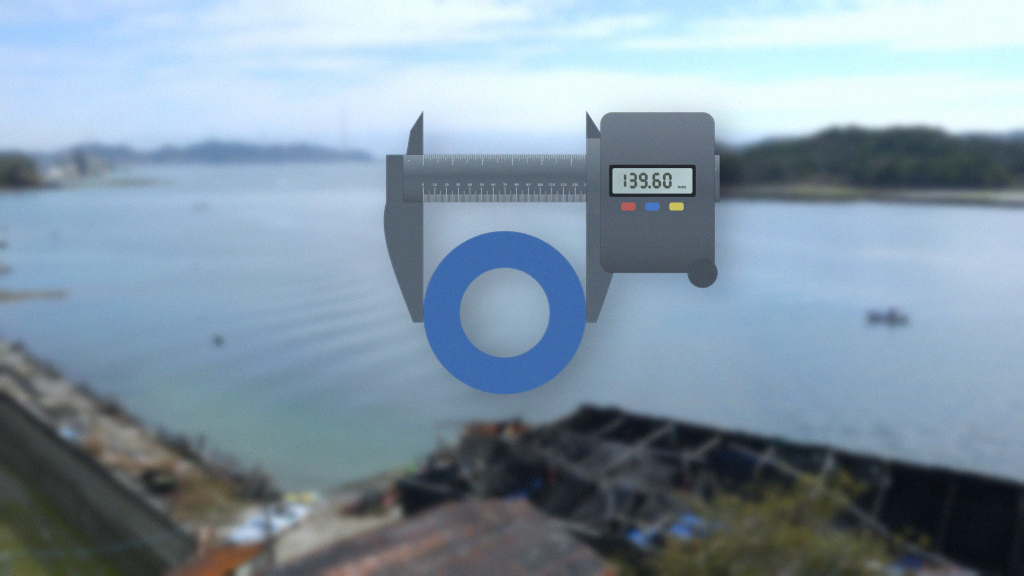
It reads value=139.60 unit=mm
